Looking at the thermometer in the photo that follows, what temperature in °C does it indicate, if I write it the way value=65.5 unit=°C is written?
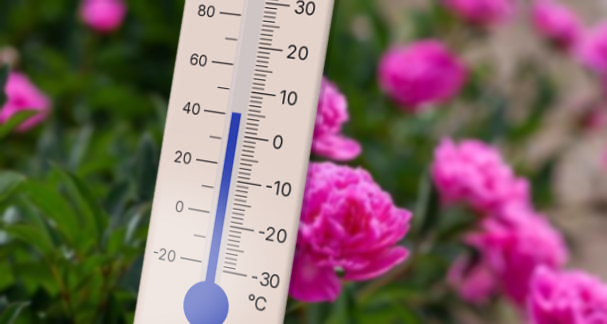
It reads value=5 unit=°C
